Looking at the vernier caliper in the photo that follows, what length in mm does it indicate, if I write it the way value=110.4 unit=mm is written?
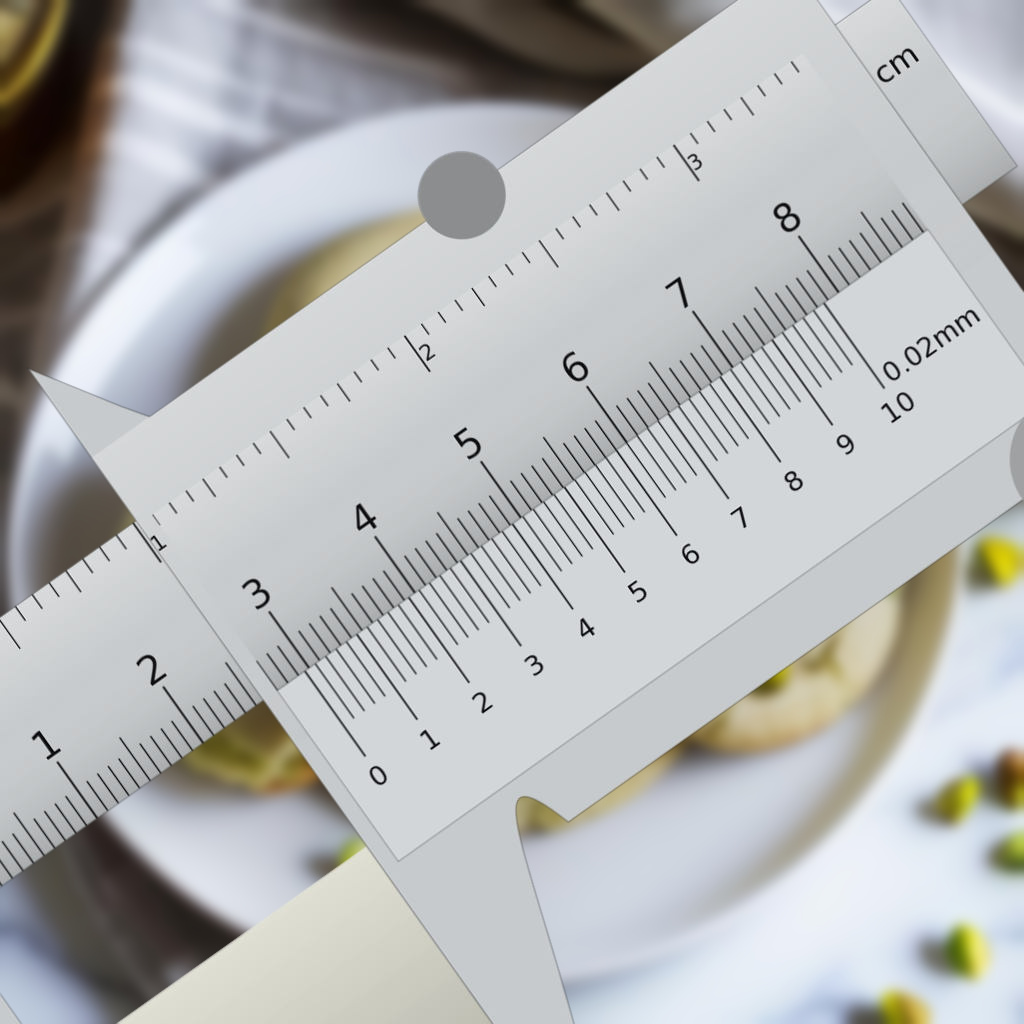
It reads value=29.6 unit=mm
